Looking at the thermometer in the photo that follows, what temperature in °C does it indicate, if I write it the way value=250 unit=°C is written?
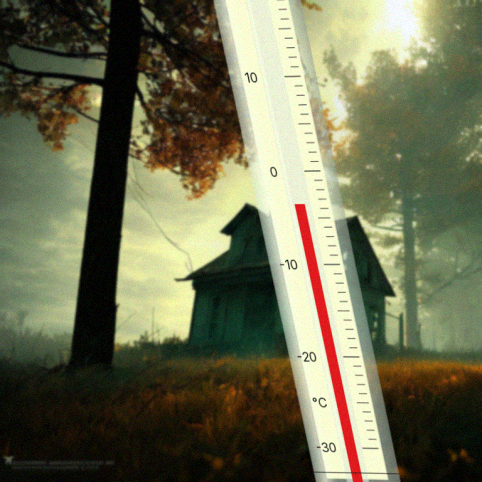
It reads value=-3.5 unit=°C
